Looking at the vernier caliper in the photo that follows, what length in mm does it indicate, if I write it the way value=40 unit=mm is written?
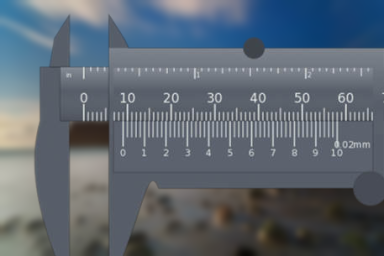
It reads value=9.0 unit=mm
